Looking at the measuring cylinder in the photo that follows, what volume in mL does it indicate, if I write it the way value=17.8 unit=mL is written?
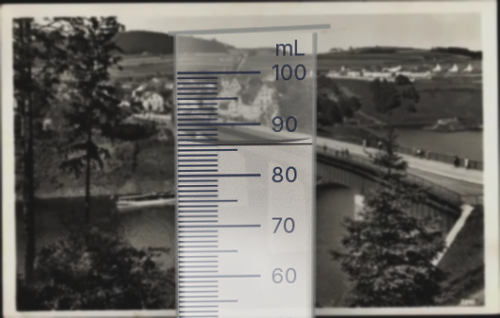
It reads value=86 unit=mL
